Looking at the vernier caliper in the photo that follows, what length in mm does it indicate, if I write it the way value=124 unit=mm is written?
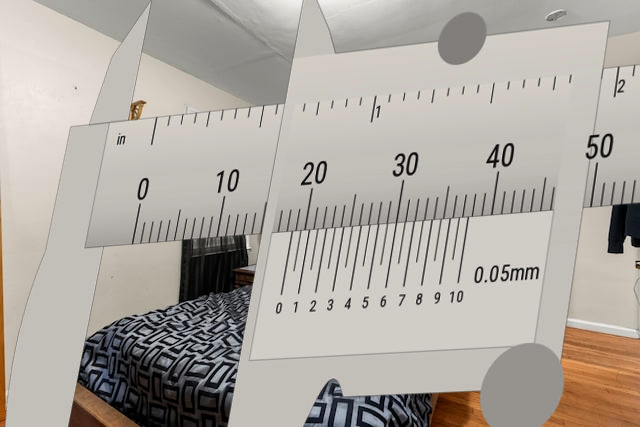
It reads value=18.6 unit=mm
